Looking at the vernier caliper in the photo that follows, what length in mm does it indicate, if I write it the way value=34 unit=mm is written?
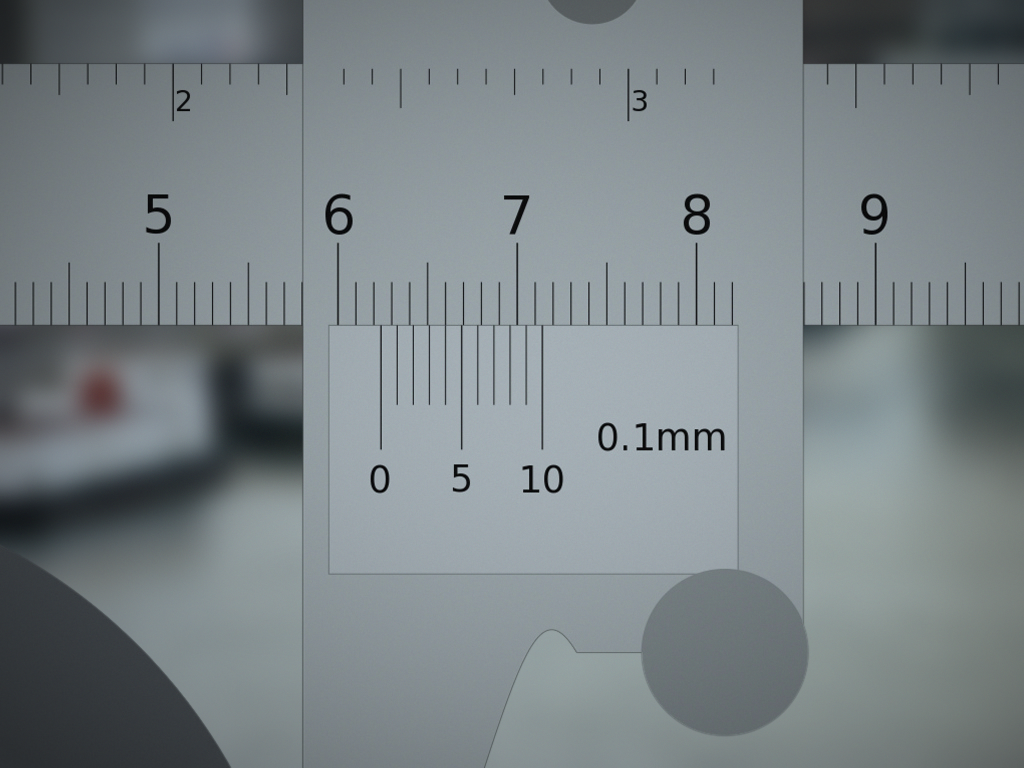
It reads value=62.4 unit=mm
